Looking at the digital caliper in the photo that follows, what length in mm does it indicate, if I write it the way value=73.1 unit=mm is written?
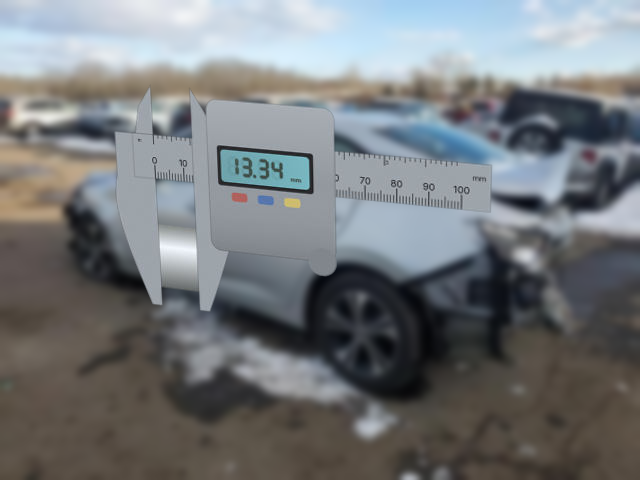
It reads value=13.34 unit=mm
